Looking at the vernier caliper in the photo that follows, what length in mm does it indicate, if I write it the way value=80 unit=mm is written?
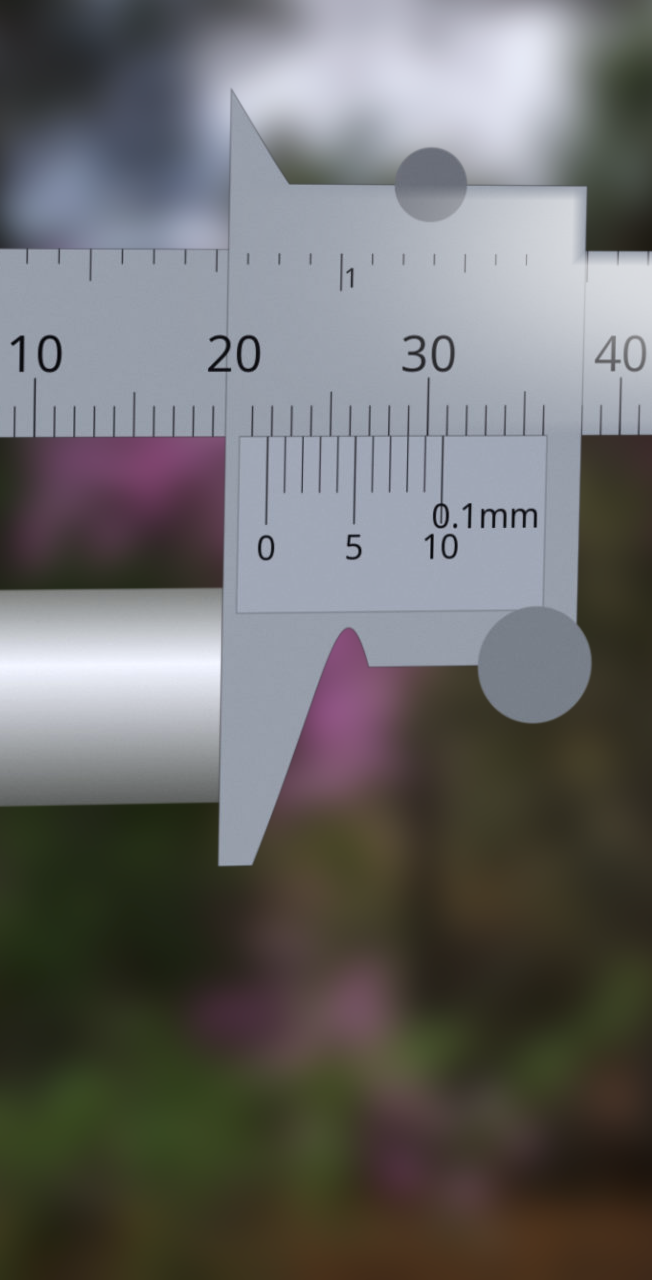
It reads value=21.8 unit=mm
